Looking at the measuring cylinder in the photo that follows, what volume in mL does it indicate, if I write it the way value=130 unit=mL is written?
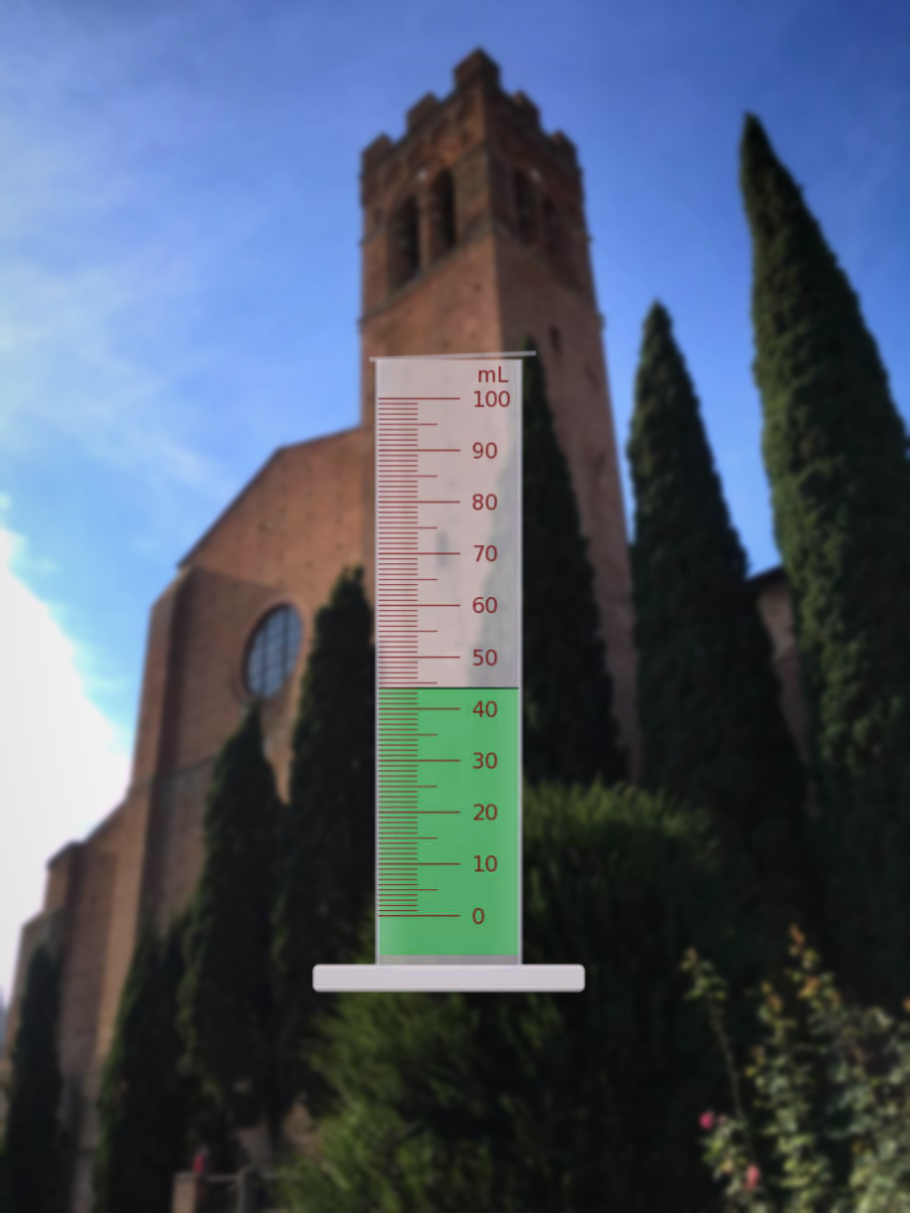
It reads value=44 unit=mL
